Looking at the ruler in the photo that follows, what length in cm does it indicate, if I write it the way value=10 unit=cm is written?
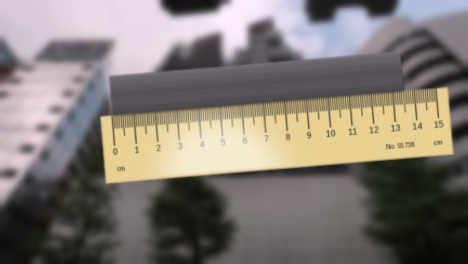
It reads value=13.5 unit=cm
